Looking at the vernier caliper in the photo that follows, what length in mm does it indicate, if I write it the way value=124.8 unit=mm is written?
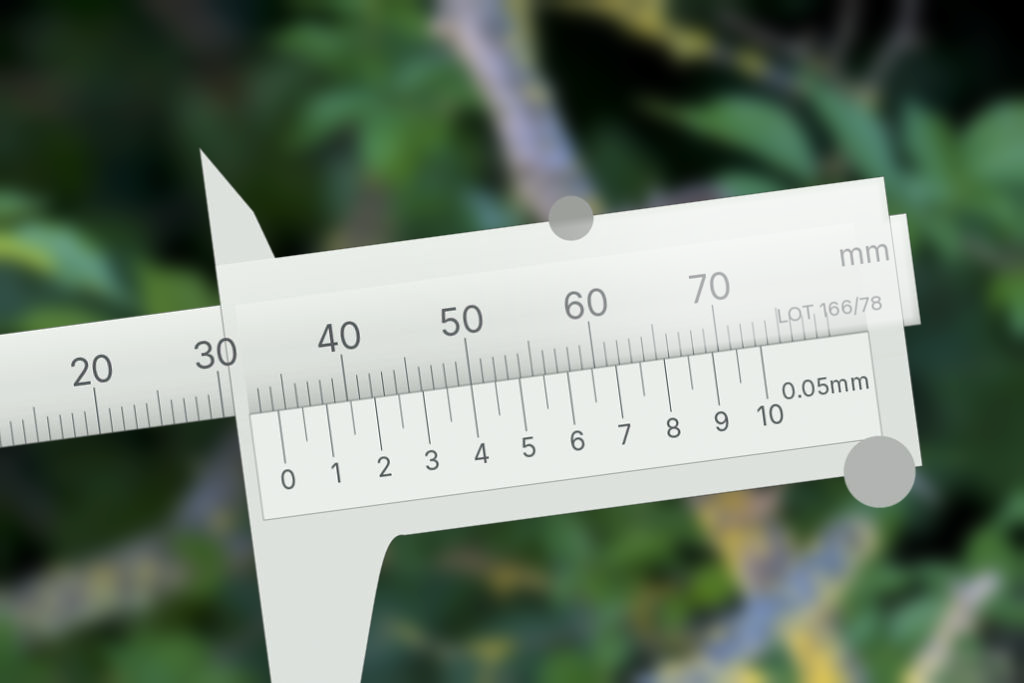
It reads value=34.4 unit=mm
